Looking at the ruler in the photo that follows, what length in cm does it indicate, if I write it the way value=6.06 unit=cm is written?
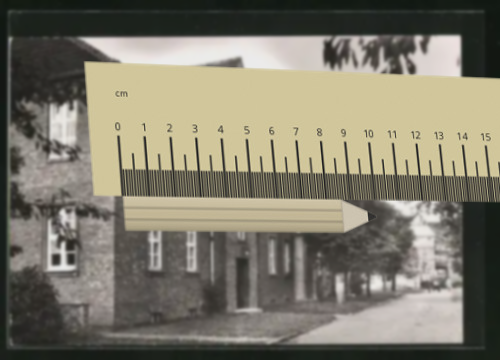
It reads value=10 unit=cm
